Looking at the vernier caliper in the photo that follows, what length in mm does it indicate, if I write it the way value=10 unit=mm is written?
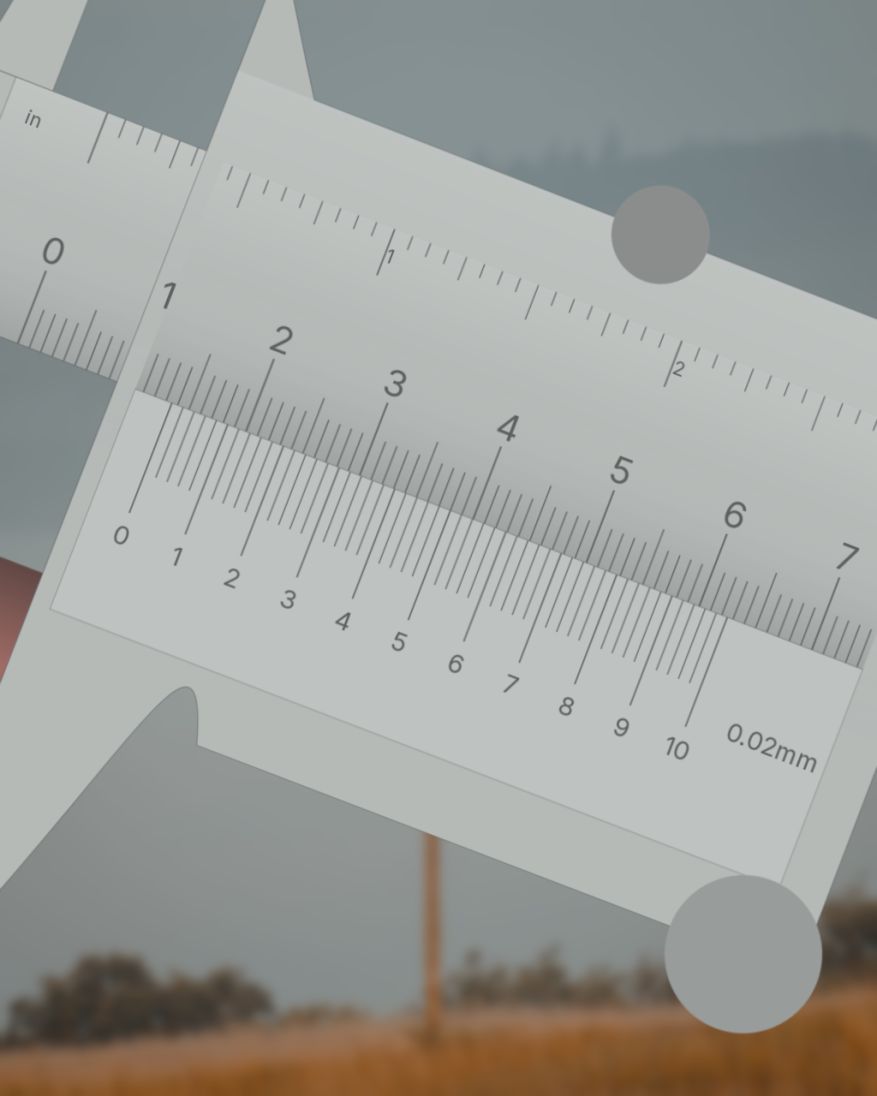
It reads value=13.5 unit=mm
